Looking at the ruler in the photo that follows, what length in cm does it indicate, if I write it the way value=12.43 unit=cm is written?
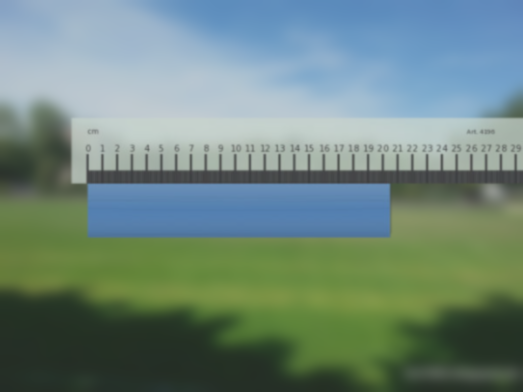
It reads value=20.5 unit=cm
